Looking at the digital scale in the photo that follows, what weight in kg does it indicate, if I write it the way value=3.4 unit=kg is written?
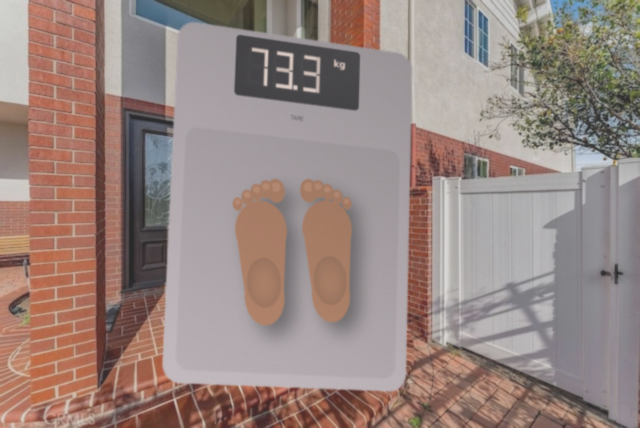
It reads value=73.3 unit=kg
